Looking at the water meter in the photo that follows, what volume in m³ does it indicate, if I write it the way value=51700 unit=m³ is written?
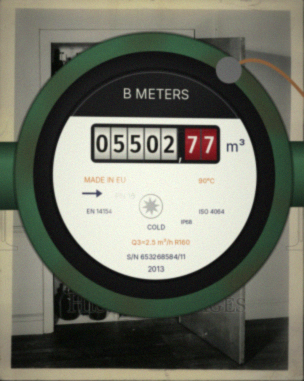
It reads value=5502.77 unit=m³
